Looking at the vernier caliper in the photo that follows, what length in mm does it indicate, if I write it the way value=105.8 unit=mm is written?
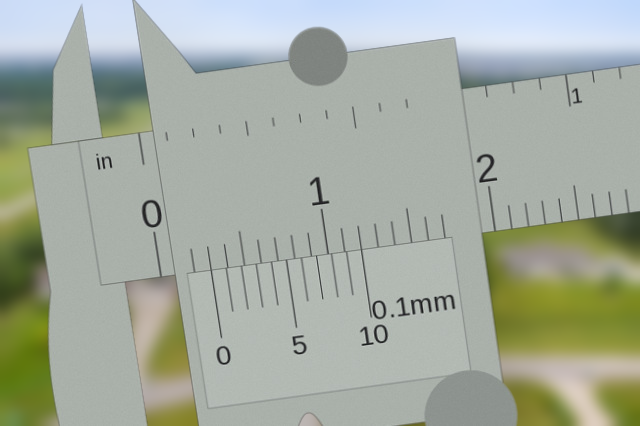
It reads value=3.0 unit=mm
